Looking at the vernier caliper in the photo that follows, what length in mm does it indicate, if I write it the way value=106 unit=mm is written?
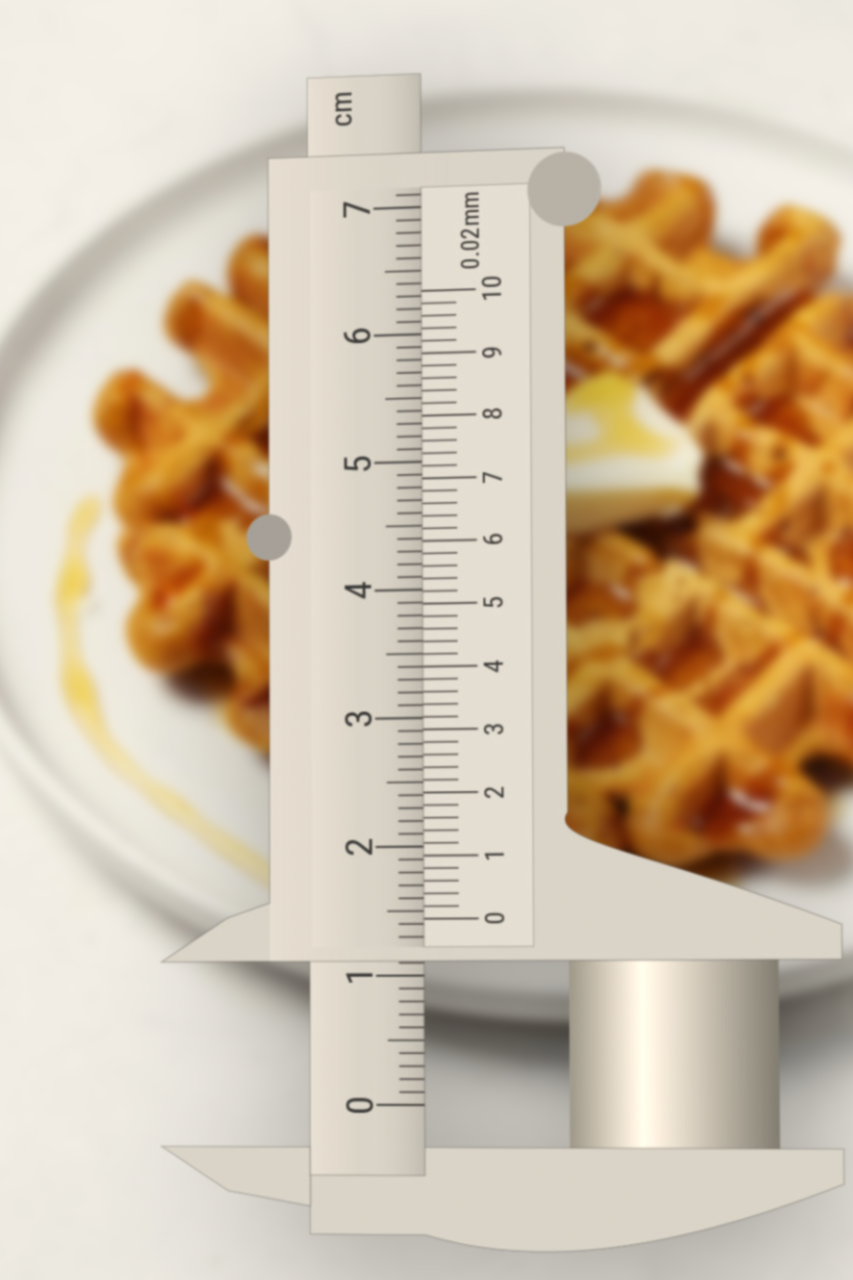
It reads value=14.4 unit=mm
